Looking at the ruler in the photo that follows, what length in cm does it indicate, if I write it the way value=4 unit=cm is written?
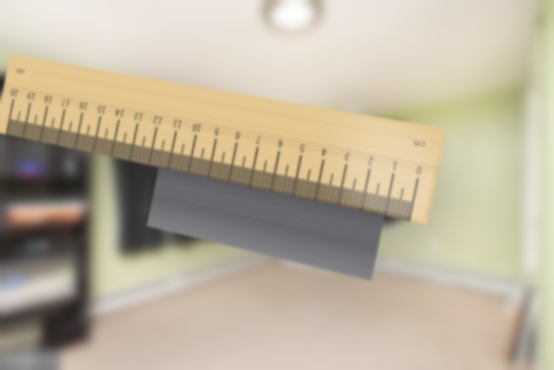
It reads value=10.5 unit=cm
